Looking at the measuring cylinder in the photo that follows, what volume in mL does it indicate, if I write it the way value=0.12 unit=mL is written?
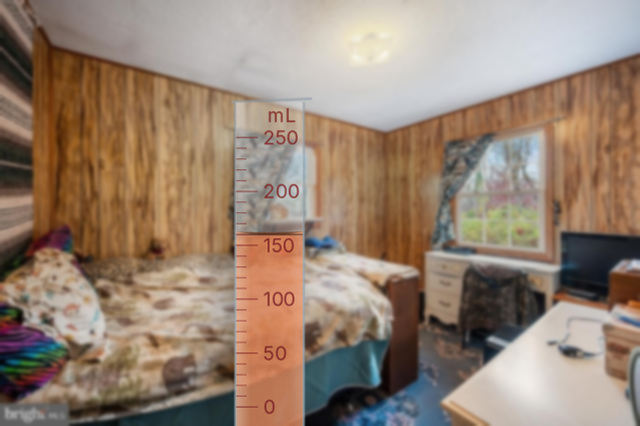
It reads value=160 unit=mL
